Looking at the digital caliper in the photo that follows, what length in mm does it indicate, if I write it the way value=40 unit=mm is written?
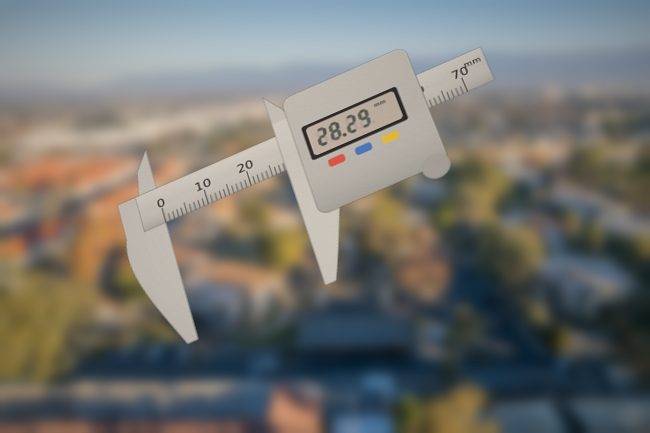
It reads value=28.29 unit=mm
